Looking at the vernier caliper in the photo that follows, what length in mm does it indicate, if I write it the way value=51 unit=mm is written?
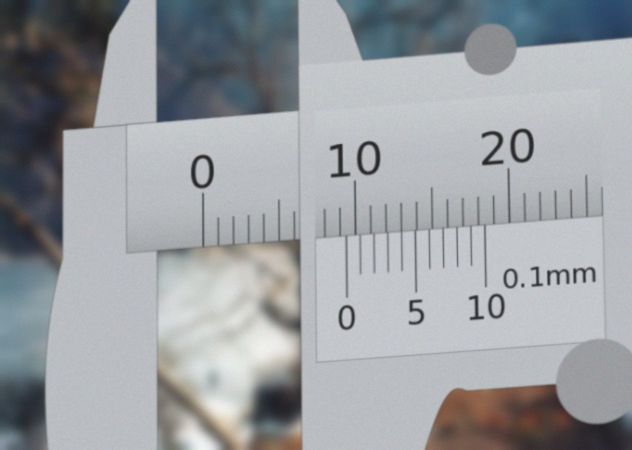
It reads value=9.4 unit=mm
